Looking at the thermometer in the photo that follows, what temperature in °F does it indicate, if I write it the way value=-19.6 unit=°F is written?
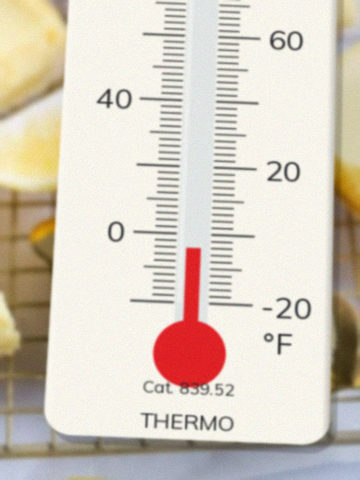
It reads value=-4 unit=°F
